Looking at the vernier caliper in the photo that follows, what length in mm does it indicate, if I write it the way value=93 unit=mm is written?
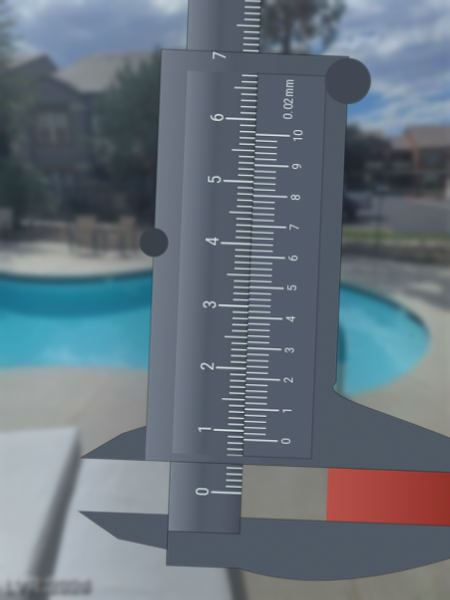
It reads value=8.6 unit=mm
